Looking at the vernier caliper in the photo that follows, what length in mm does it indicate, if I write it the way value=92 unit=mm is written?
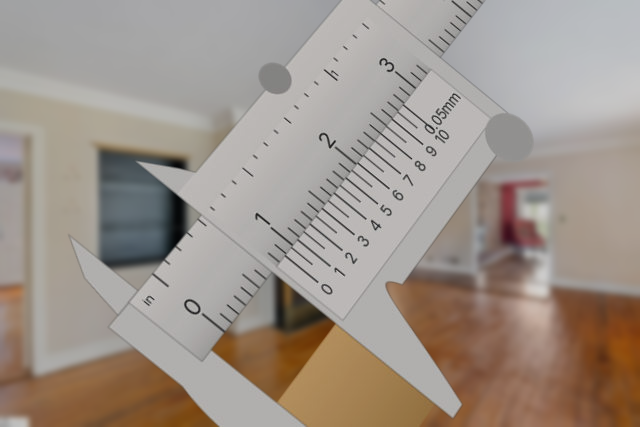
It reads value=8.8 unit=mm
